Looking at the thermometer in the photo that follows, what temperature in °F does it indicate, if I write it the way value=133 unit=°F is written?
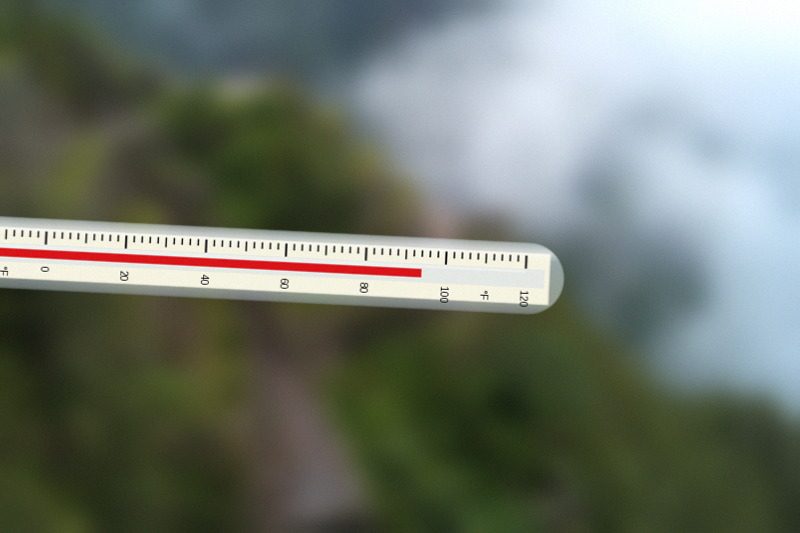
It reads value=94 unit=°F
